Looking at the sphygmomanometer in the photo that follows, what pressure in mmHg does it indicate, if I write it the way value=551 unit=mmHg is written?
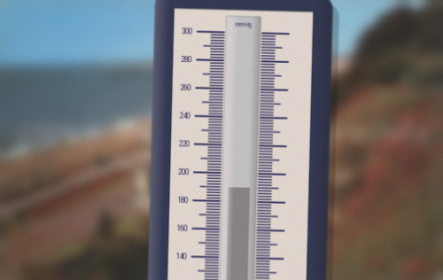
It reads value=190 unit=mmHg
